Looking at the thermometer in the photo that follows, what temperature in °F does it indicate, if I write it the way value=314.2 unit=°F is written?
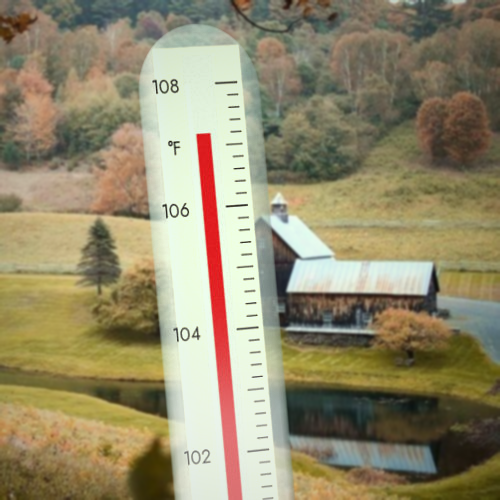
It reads value=107.2 unit=°F
